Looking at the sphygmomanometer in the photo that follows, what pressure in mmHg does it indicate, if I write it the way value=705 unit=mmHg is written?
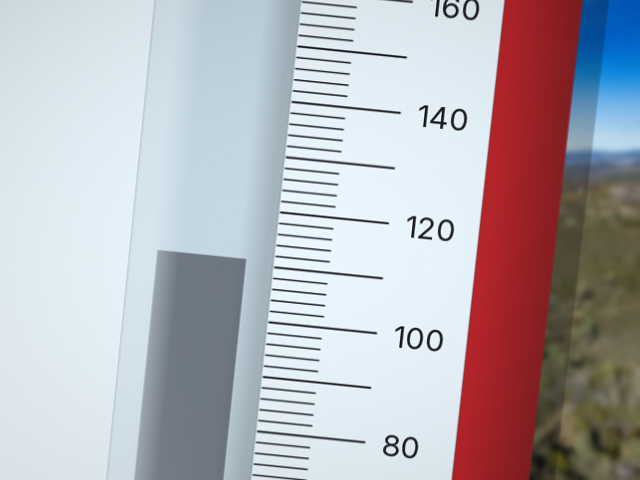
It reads value=111 unit=mmHg
